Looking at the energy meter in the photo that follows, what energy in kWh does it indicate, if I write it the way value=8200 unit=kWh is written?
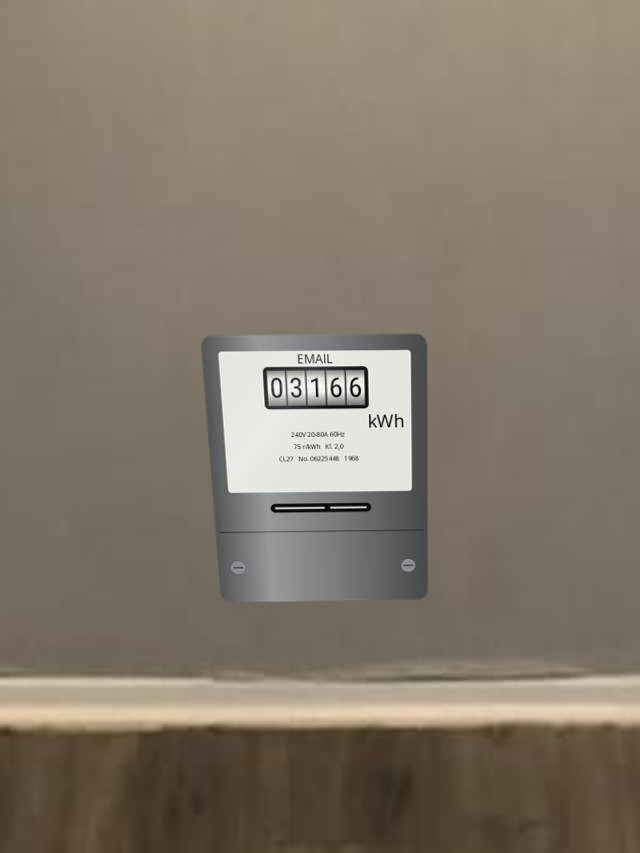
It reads value=3166 unit=kWh
